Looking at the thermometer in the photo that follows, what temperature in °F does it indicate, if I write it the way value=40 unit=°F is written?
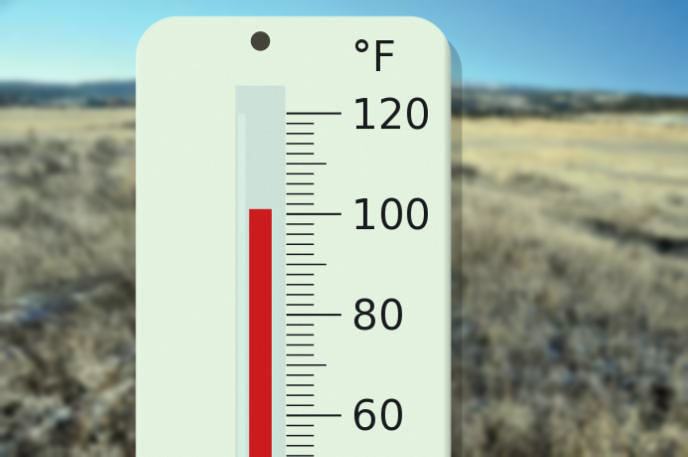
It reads value=101 unit=°F
